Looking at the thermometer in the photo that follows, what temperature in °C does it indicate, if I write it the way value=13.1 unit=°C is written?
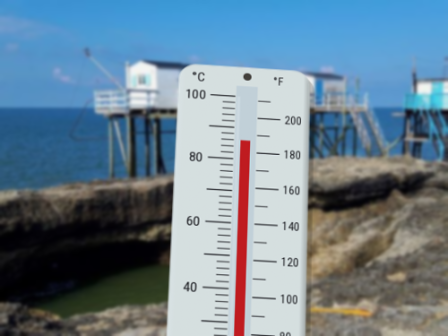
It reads value=86 unit=°C
